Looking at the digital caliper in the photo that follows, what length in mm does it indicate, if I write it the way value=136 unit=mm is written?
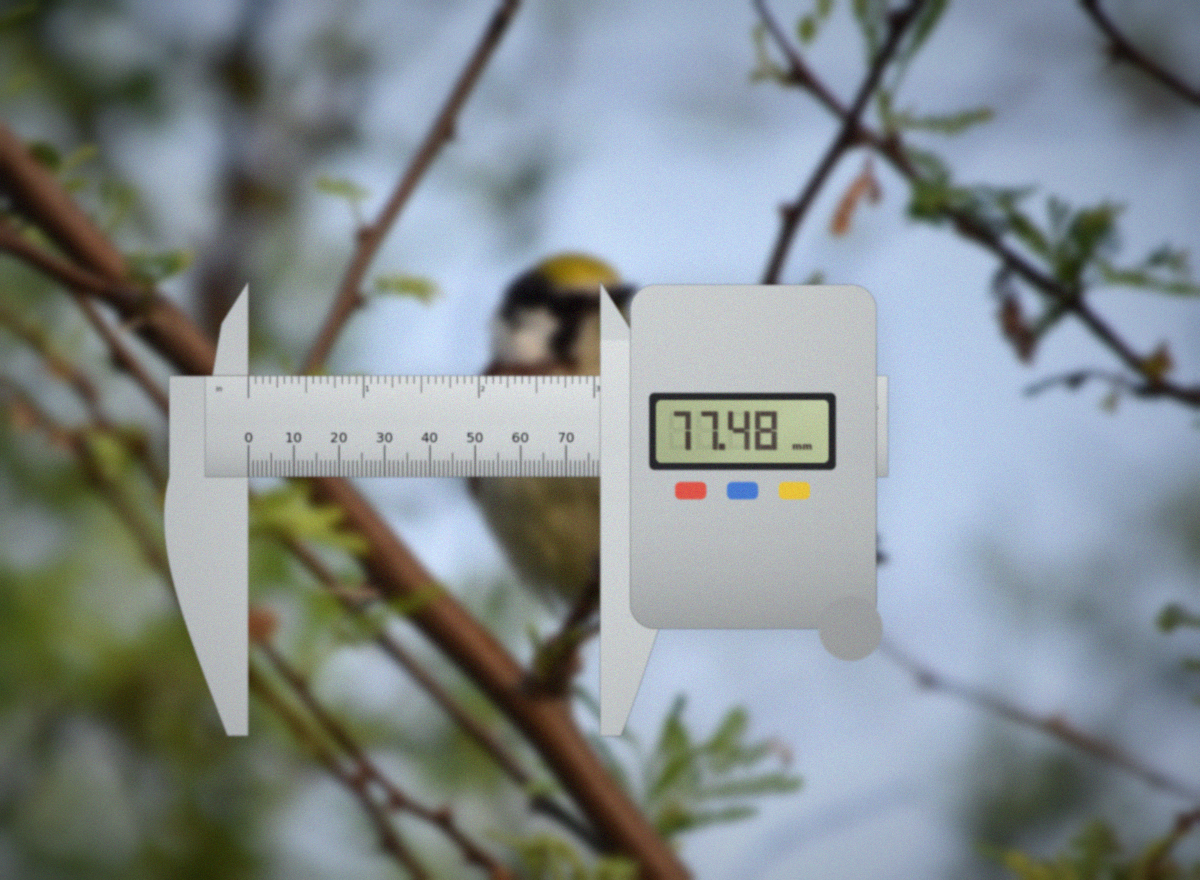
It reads value=77.48 unit=mm
